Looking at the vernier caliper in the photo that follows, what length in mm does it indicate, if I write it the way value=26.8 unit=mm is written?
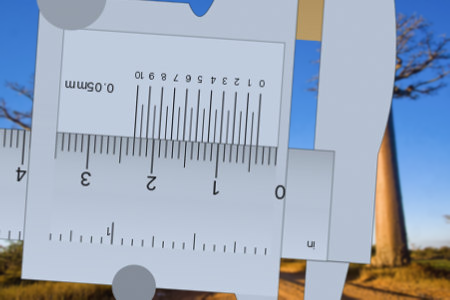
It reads value=4.0 unit=mm
